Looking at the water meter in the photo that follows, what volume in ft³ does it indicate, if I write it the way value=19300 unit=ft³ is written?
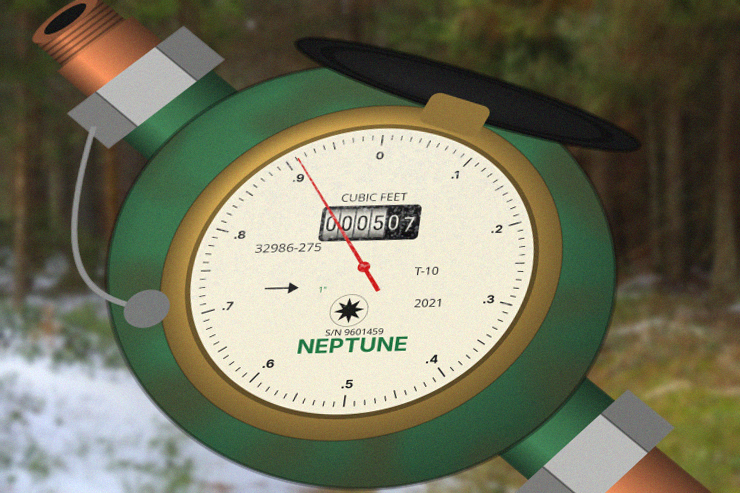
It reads value=506.91 unit=ft³
